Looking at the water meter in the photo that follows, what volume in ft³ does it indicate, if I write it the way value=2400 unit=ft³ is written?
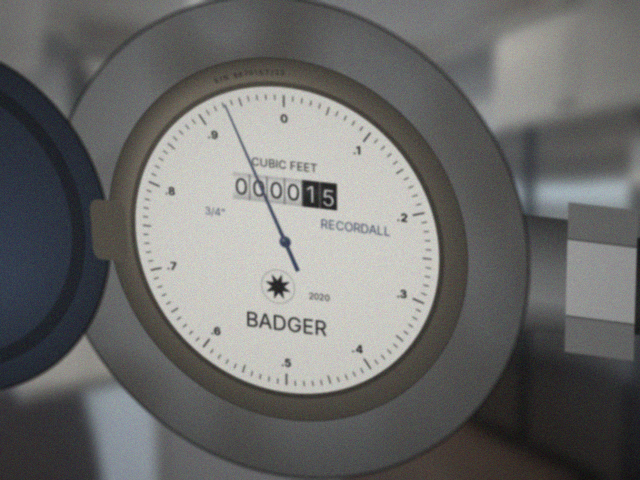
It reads value=14.93 unit=ft³
